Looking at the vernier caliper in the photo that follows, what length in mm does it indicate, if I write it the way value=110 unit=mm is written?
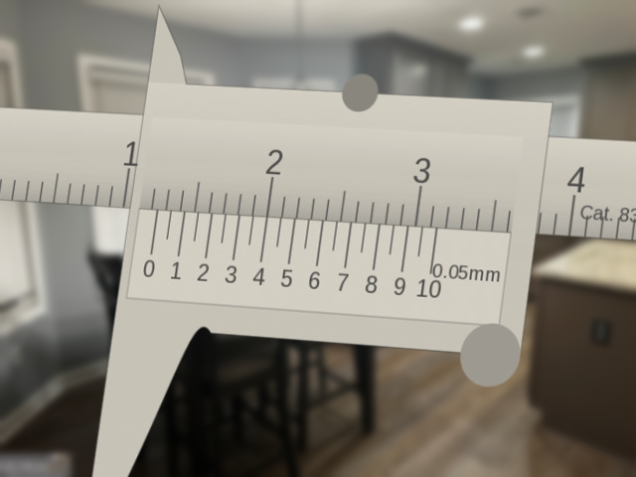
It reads value=12.4 unit=mm
